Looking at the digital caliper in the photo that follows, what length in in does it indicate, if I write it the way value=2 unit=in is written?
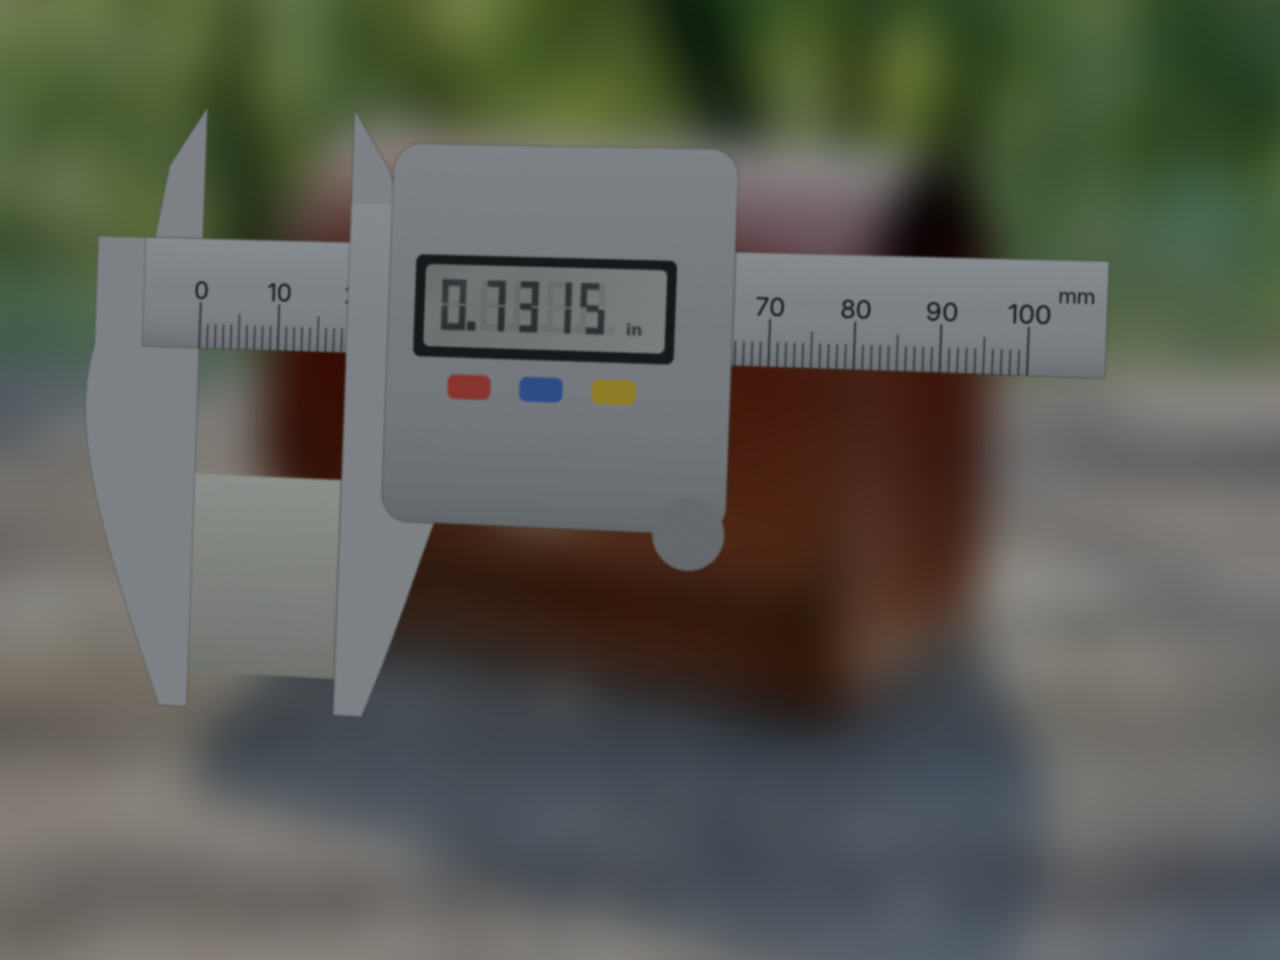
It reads value=0.7315 unit=in
